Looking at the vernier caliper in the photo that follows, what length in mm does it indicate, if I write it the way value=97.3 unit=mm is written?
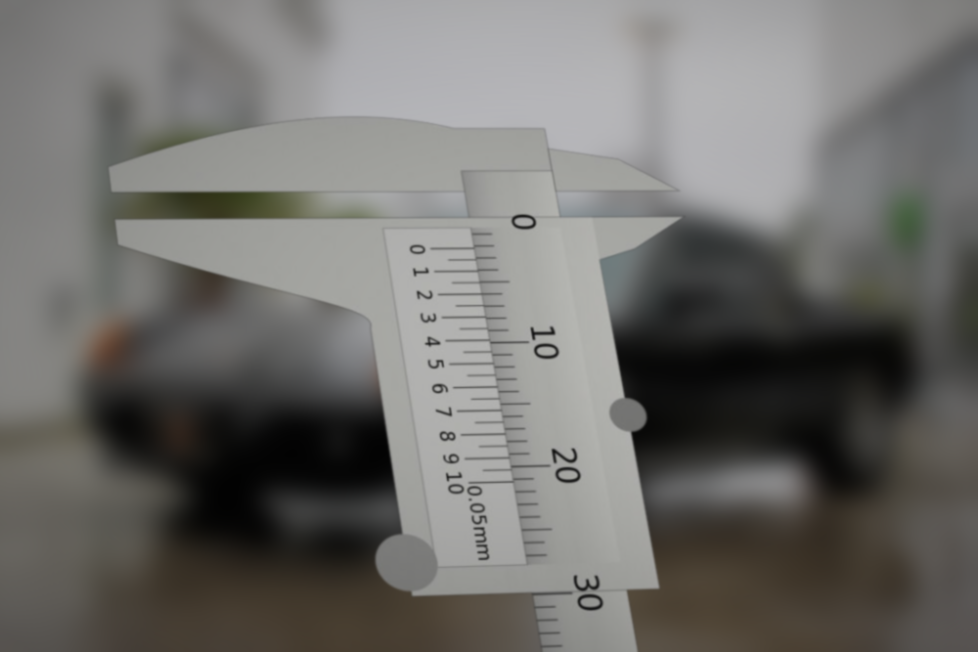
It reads value=2.2 unit=mm
